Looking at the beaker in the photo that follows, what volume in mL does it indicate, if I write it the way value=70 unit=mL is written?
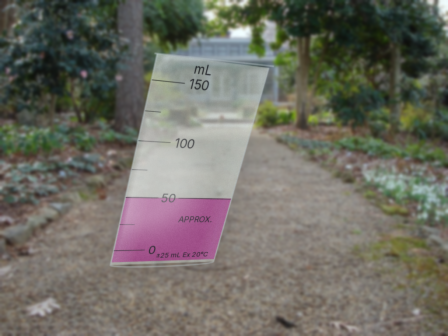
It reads value=50 unit=mL
